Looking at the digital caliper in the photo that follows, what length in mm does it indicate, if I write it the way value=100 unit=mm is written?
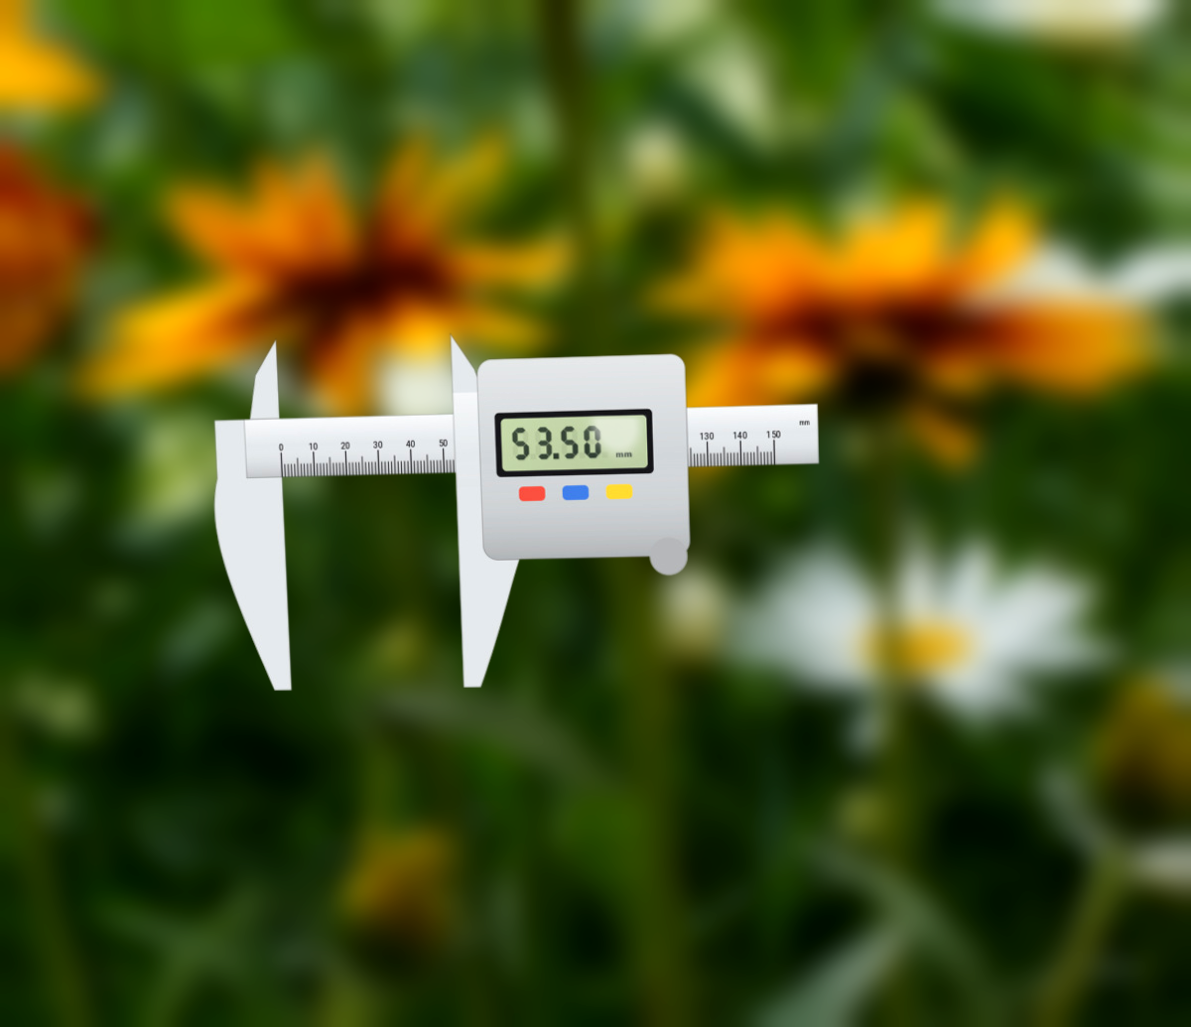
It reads value=53.50 unit=mm
